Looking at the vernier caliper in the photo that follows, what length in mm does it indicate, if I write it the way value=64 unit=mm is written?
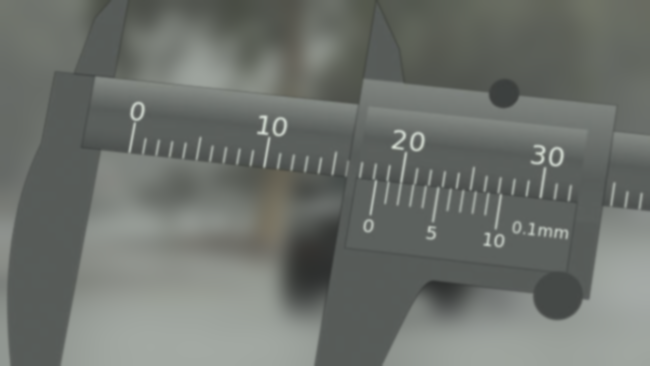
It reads value=18.2 unit=mm
